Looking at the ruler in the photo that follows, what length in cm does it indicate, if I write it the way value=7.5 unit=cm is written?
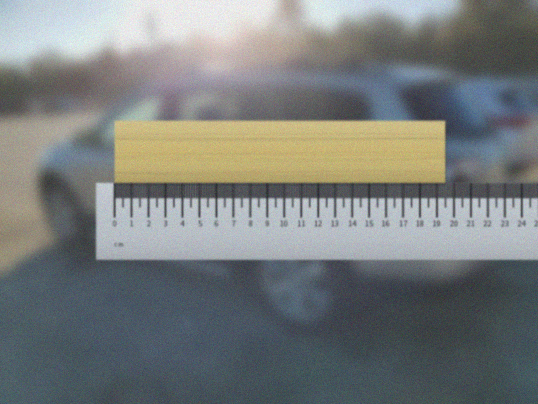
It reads value=19.5 unit=cm
